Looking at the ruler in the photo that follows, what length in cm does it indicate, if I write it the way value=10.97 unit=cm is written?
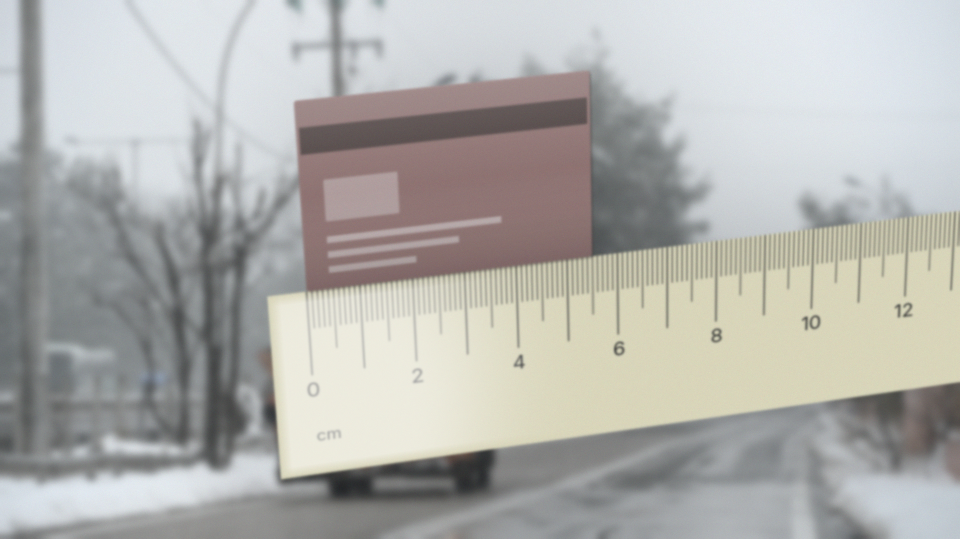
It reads value=5.5 unit=cm
